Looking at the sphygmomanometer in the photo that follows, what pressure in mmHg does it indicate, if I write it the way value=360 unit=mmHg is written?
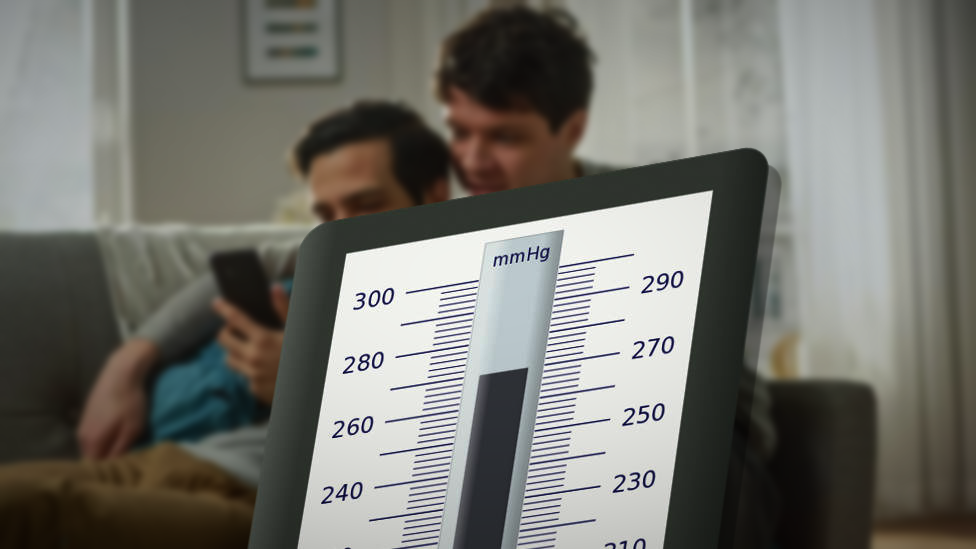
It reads value=270 unit=mmHg
